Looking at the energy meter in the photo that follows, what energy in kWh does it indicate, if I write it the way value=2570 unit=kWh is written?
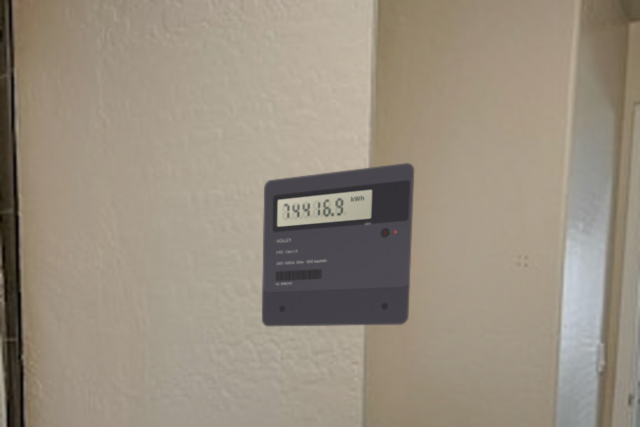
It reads value=74416.9 unit=kWh
